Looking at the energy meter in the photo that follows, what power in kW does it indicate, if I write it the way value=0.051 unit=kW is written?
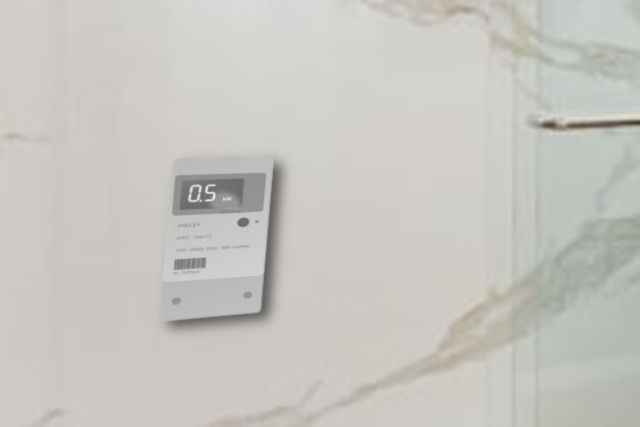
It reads value=0.5 unit=kW
